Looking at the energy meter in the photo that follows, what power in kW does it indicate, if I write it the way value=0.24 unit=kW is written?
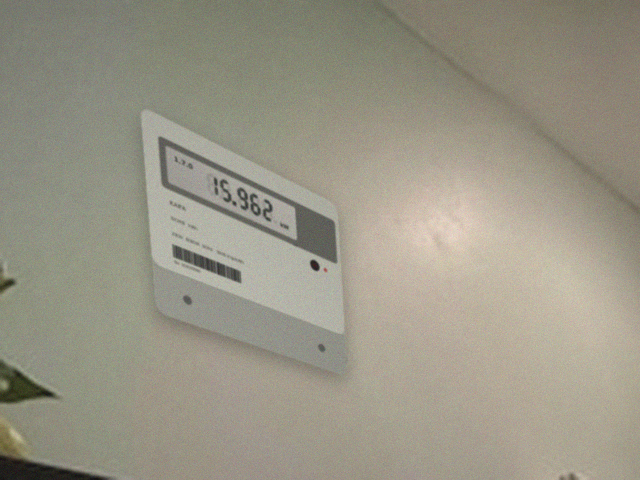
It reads value=15.962 unit=kW
